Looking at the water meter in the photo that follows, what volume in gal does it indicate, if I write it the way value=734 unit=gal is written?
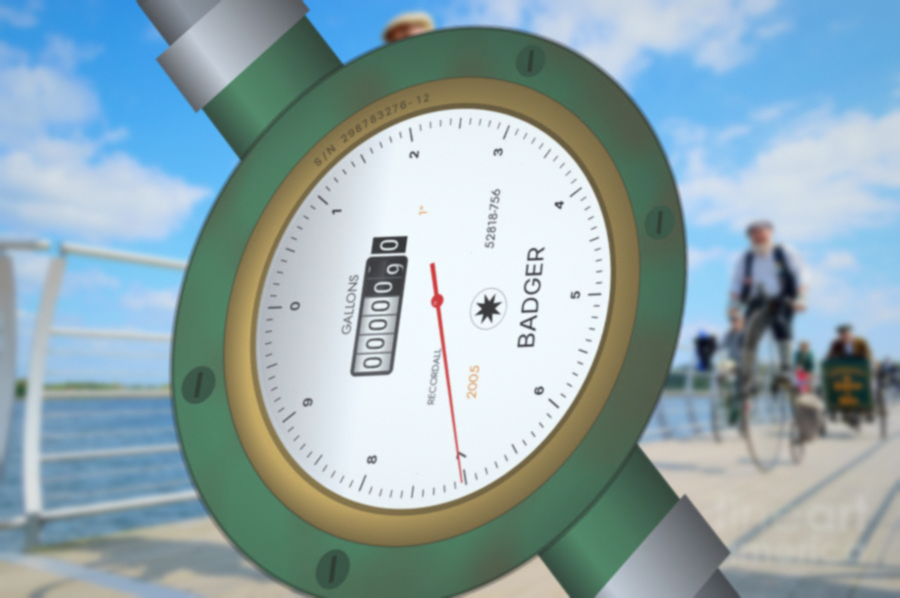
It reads value=87.0 unit=gal
